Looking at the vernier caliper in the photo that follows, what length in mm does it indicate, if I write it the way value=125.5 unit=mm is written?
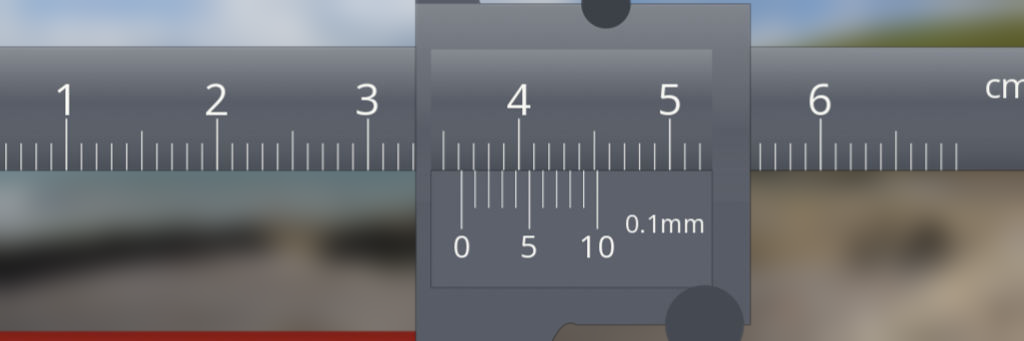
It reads value=36.2 unit=mm
